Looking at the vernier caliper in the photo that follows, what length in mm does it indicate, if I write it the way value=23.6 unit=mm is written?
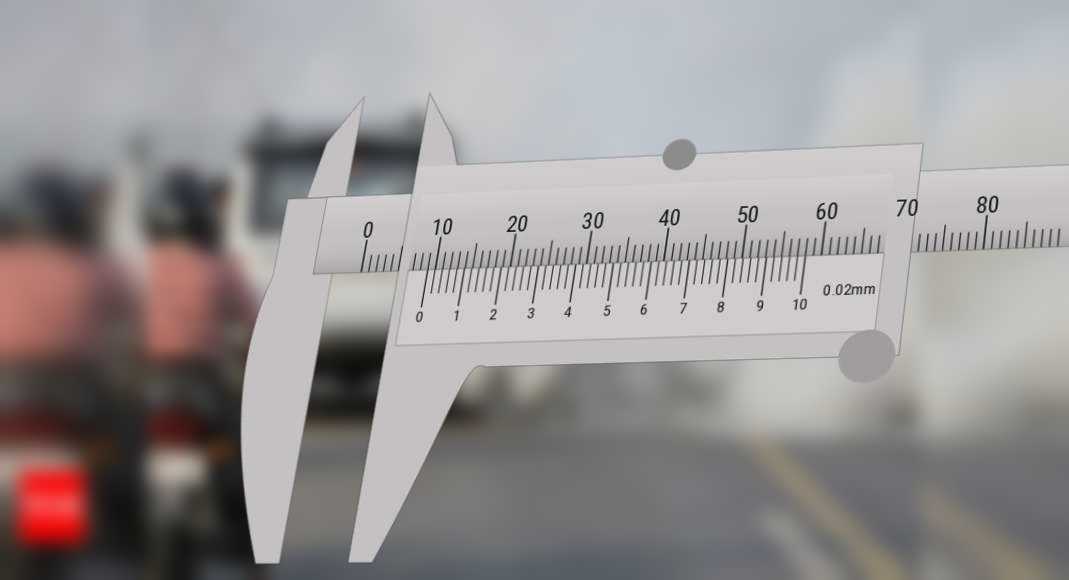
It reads value=9.0 unit=mm
